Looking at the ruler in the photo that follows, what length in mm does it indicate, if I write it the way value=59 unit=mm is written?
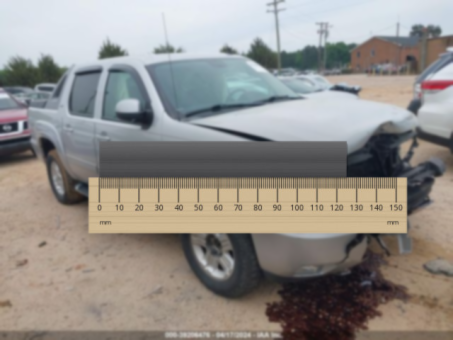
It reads value=125 unit=mm
